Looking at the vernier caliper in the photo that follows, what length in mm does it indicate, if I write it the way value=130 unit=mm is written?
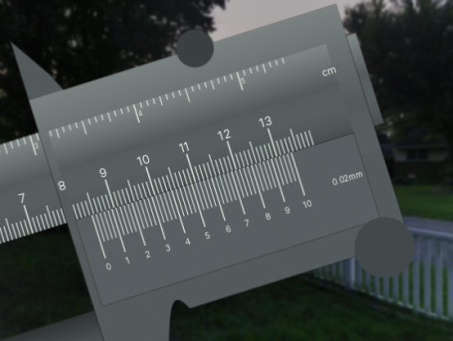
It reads value=84.5 unit=mm
